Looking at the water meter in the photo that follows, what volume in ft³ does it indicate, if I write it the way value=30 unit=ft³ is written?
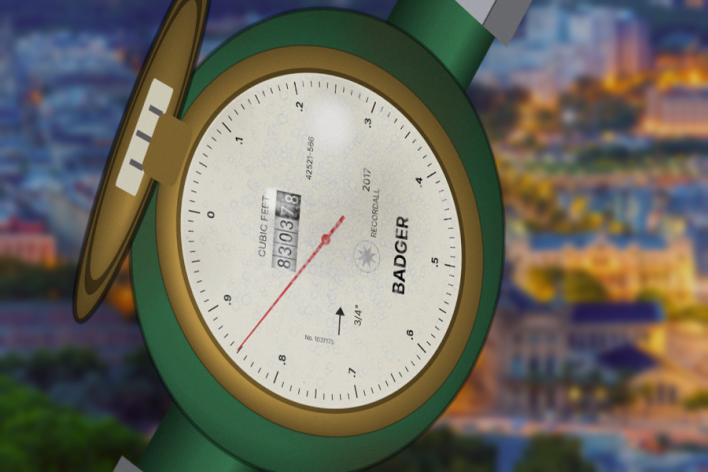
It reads value=830377.85 unit=ft³
